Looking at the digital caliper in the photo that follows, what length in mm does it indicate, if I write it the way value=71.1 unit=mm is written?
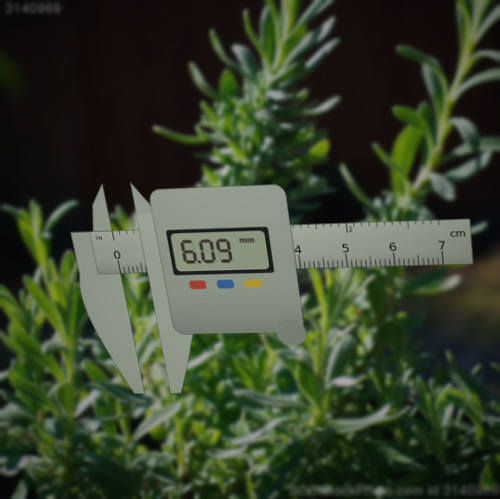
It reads value=6.09 unit=mm
